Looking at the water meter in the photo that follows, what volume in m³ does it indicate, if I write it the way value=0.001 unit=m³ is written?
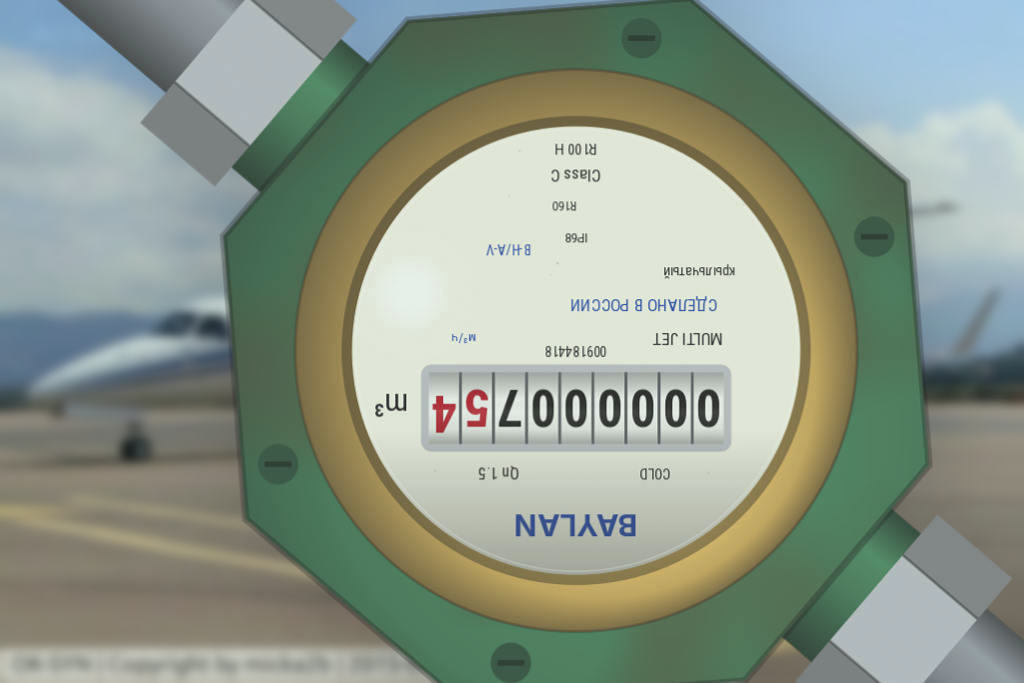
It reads value=7.54 unit=m³
